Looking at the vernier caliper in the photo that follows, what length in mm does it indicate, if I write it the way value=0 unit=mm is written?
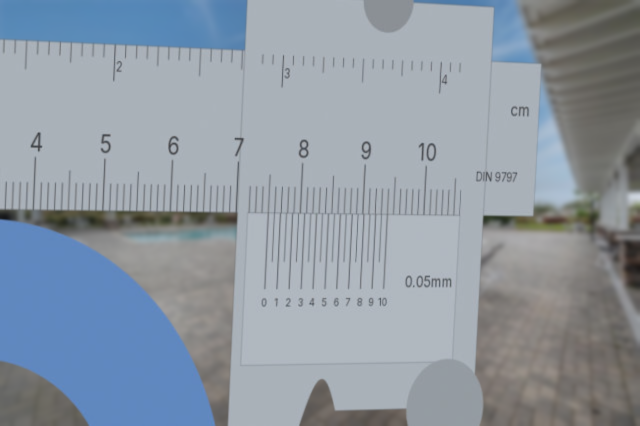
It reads value=75.0 unit=mm
